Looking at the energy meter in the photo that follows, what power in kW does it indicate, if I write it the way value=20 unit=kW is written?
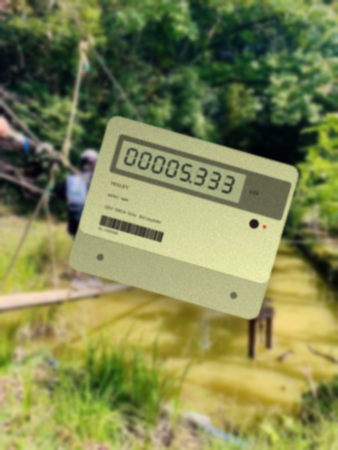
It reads value=5.333 unit=kW
